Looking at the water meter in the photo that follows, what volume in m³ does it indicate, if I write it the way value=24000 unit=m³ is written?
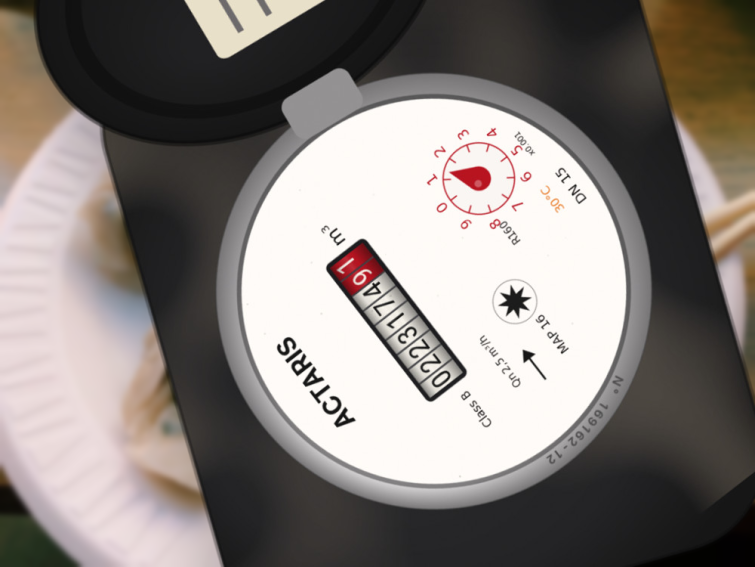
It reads value=223174.911 unit=m³
